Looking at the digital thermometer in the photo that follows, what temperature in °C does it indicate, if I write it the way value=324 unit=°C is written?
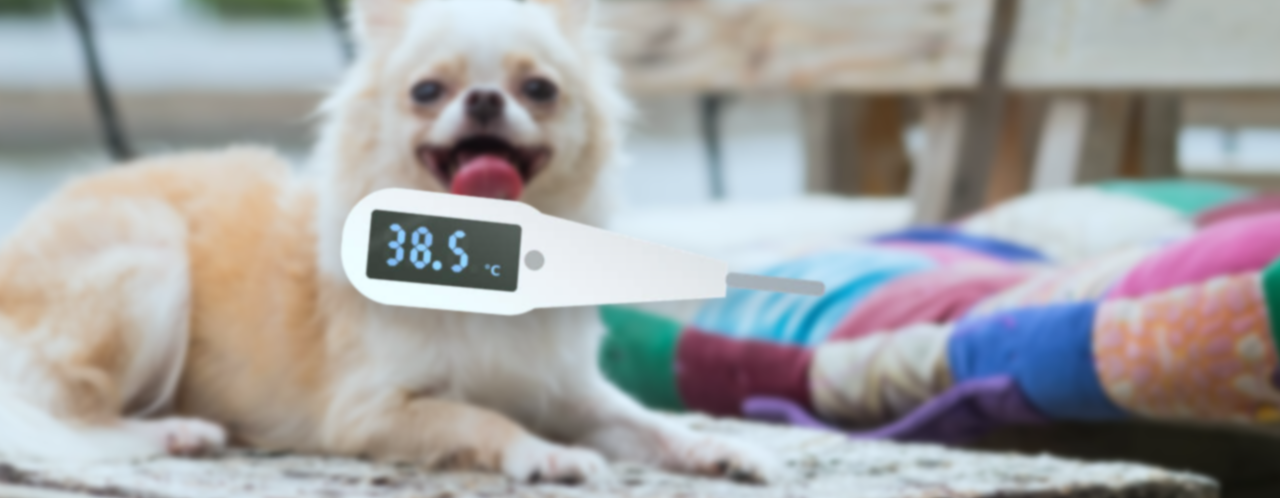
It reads value=38.5 unit=°C
